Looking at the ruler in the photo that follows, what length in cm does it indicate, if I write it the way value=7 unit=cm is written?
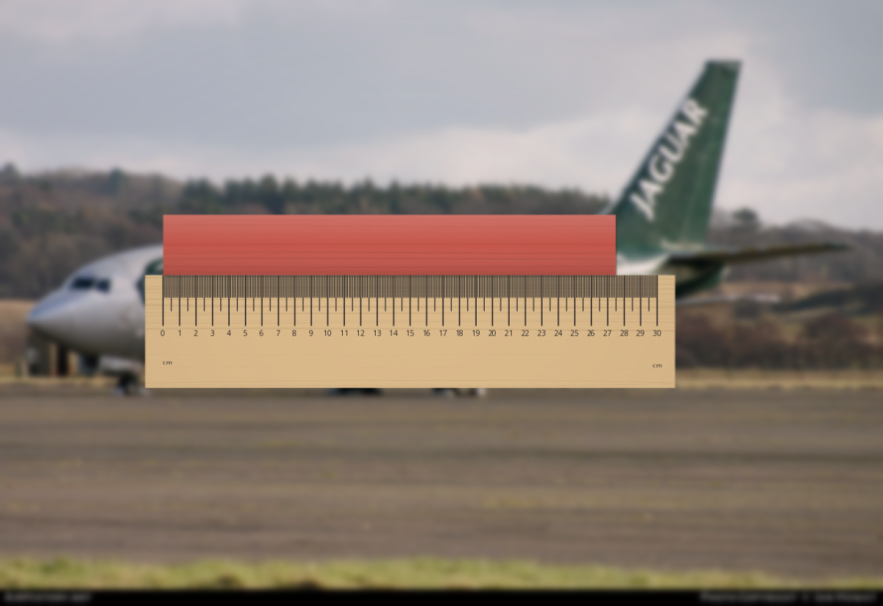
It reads value=27.5 unit=cm
